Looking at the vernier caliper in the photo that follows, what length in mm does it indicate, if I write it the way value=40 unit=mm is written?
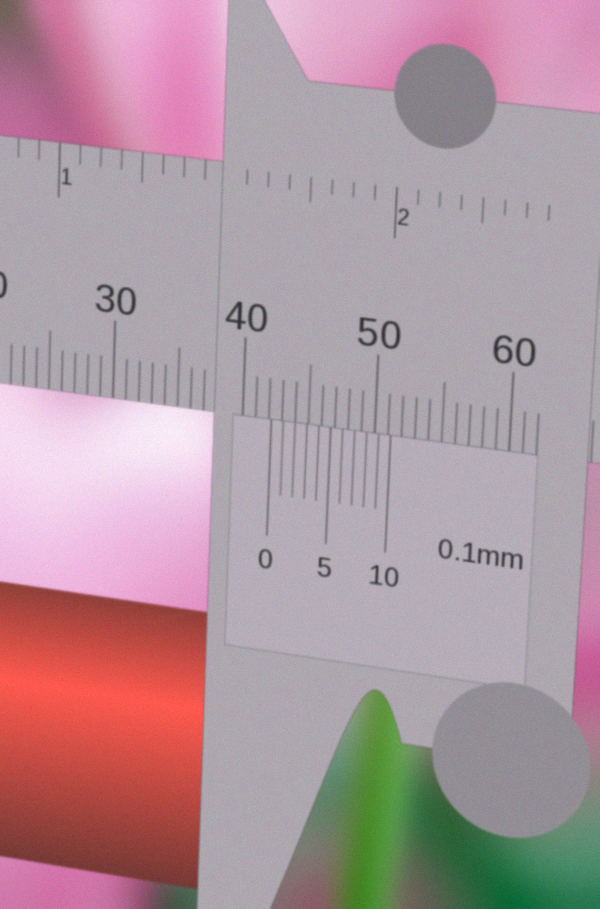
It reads value=42.2 unit=mm
